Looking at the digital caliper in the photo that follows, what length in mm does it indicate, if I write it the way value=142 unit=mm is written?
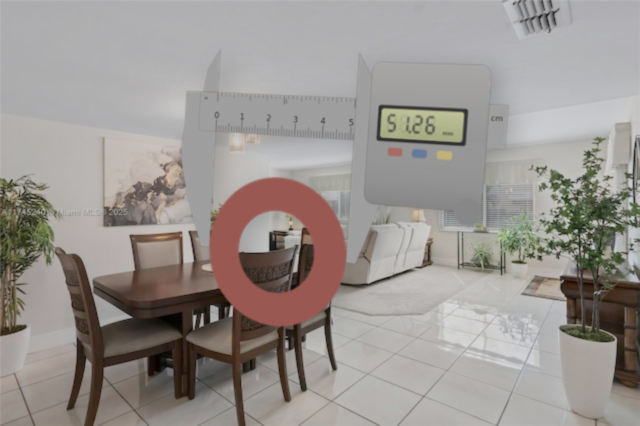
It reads value=51.26 unit=mm
